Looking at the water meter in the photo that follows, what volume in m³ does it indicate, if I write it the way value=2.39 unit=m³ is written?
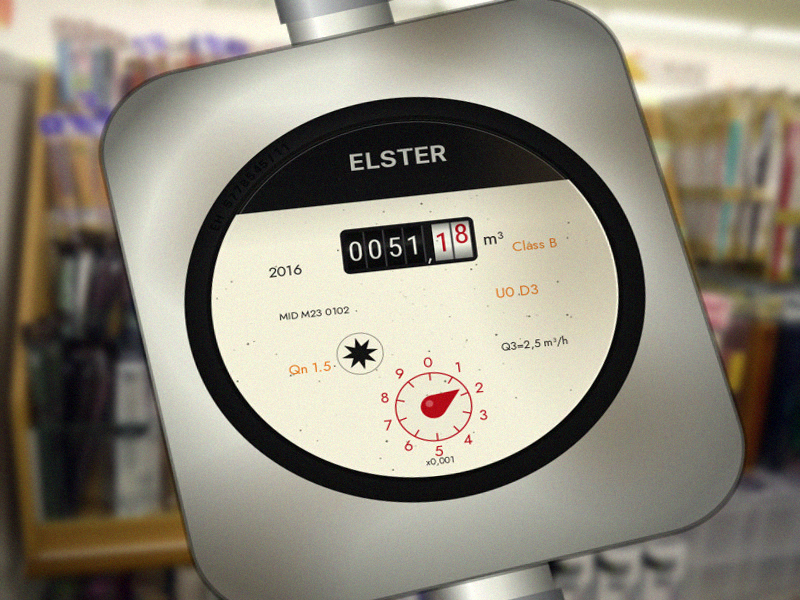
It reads value=51.181 unit=m³
